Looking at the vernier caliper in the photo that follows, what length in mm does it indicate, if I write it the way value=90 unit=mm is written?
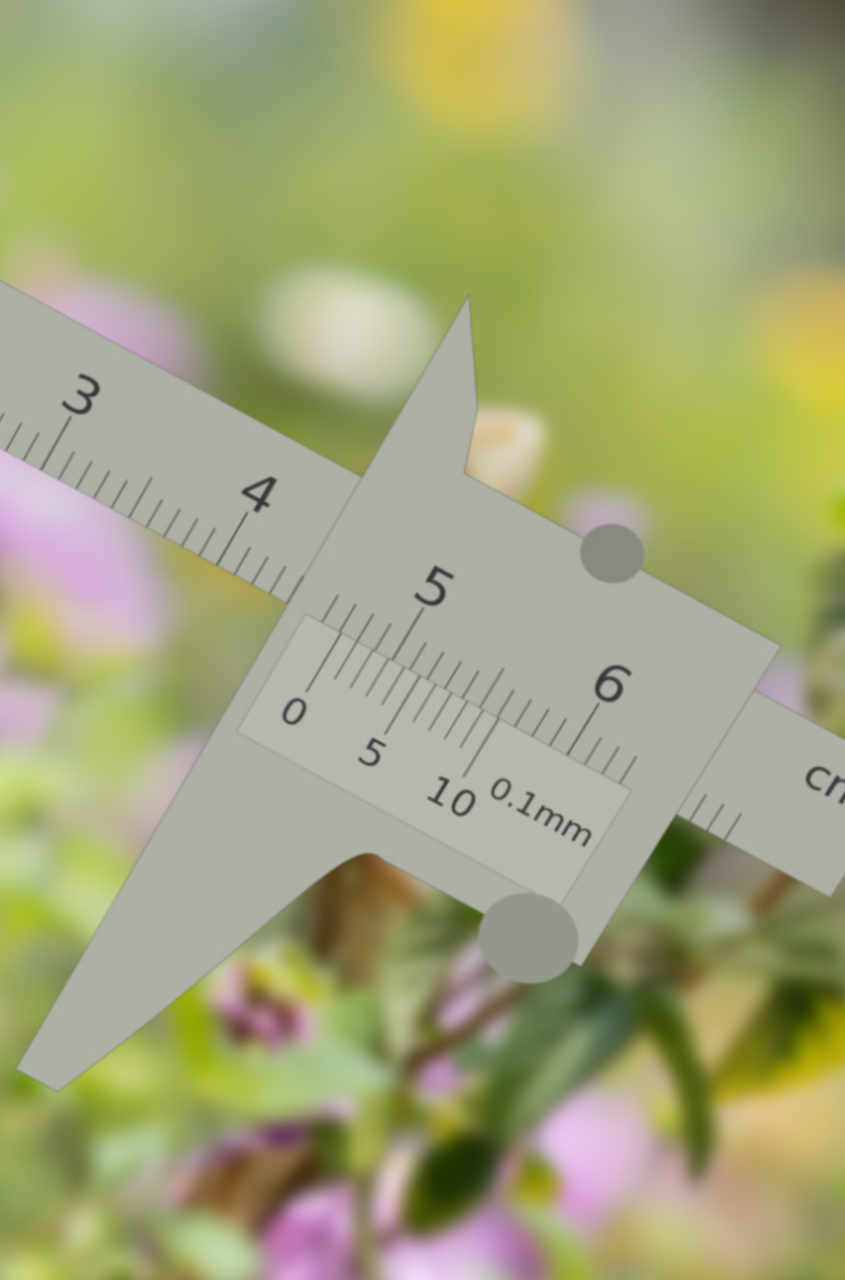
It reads value=47.1 unit=mm
